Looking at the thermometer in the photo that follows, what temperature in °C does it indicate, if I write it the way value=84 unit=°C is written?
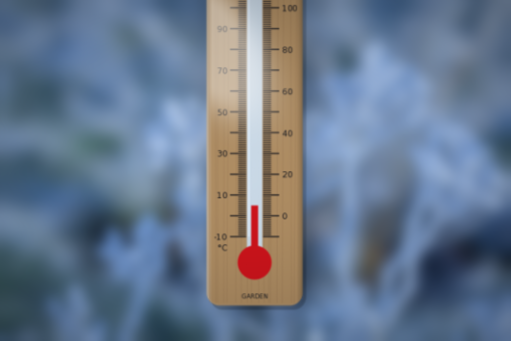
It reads value=5 unit=°C
